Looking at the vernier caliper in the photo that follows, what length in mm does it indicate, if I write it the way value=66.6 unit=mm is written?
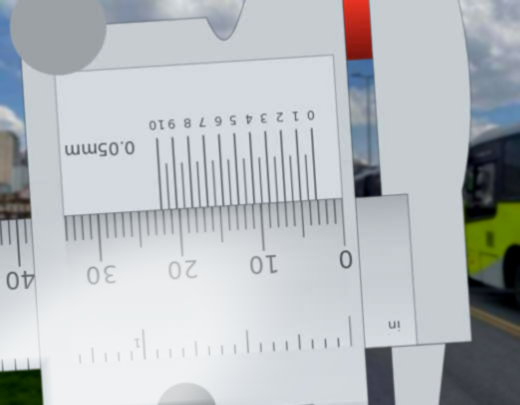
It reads value=3.2 unit=mm
